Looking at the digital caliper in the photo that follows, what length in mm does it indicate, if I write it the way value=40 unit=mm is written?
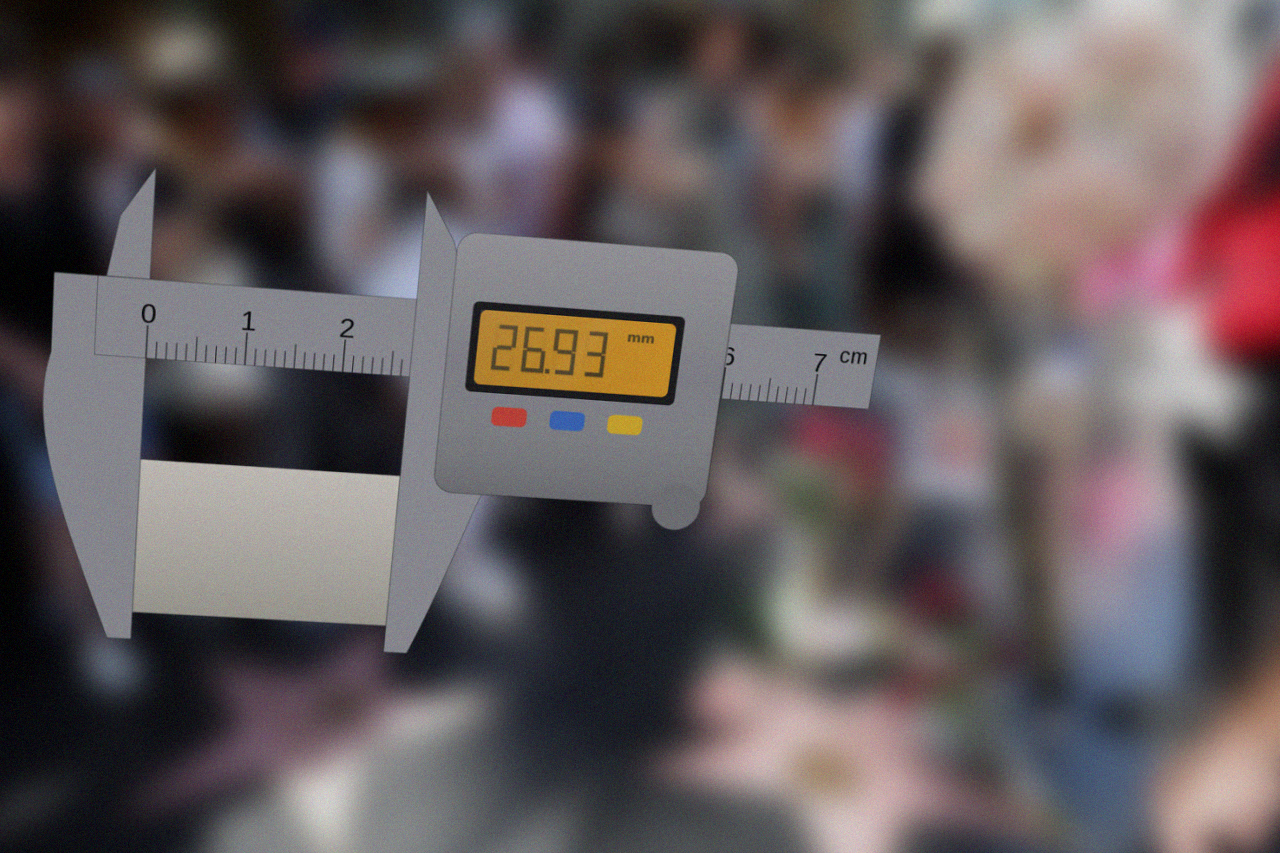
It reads value=26.93 unit=mm
